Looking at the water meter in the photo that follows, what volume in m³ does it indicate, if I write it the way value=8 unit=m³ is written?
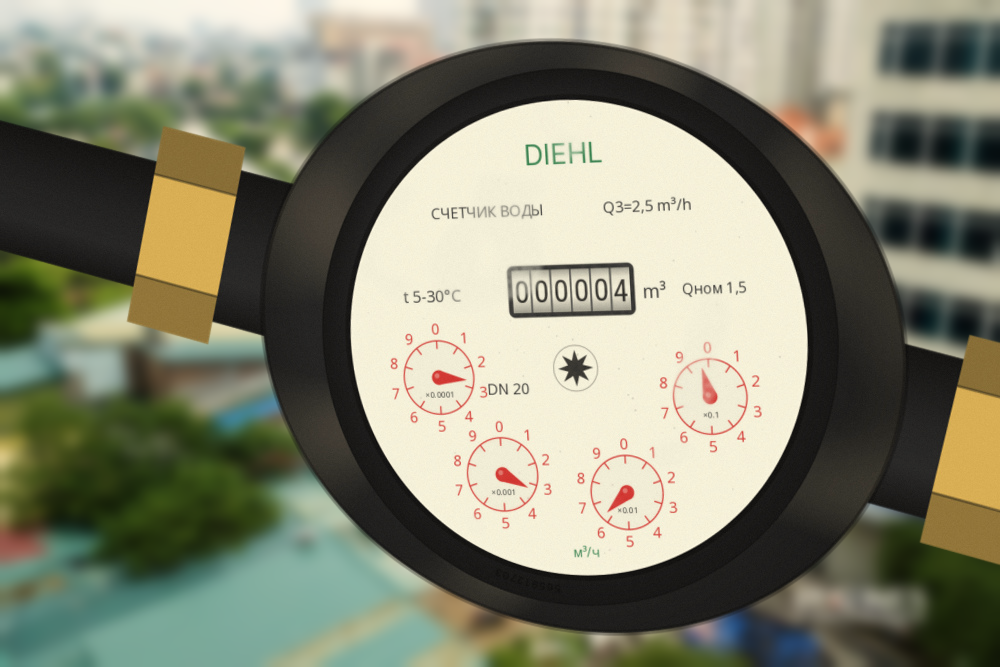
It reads value=3.9632 unit=m³
